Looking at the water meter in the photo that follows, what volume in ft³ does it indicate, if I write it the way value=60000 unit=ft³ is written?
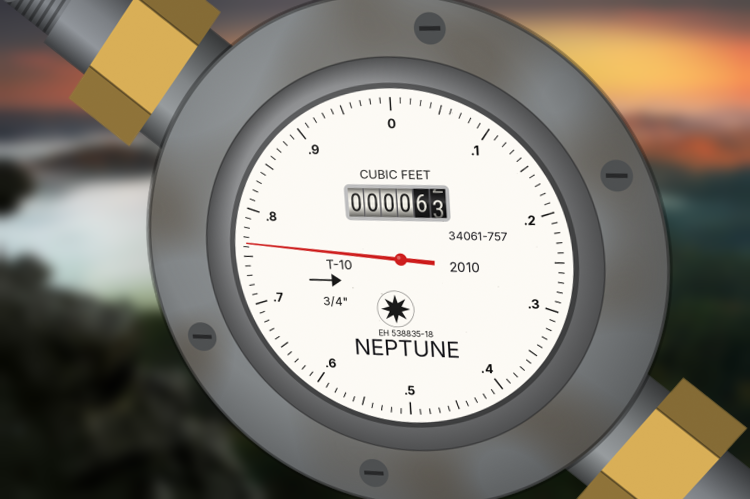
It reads value=62.76 unit=ft³
